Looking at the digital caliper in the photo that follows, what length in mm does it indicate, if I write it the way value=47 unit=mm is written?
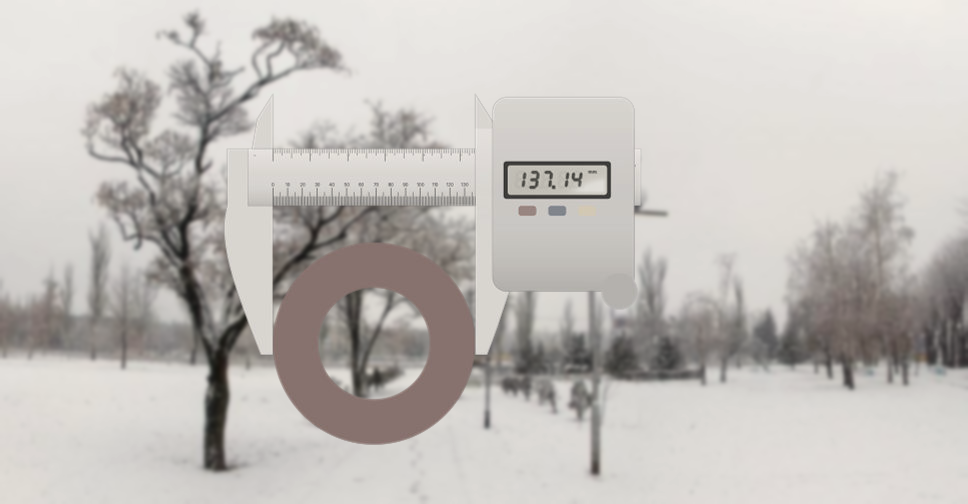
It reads value=137.14 unit=mm
